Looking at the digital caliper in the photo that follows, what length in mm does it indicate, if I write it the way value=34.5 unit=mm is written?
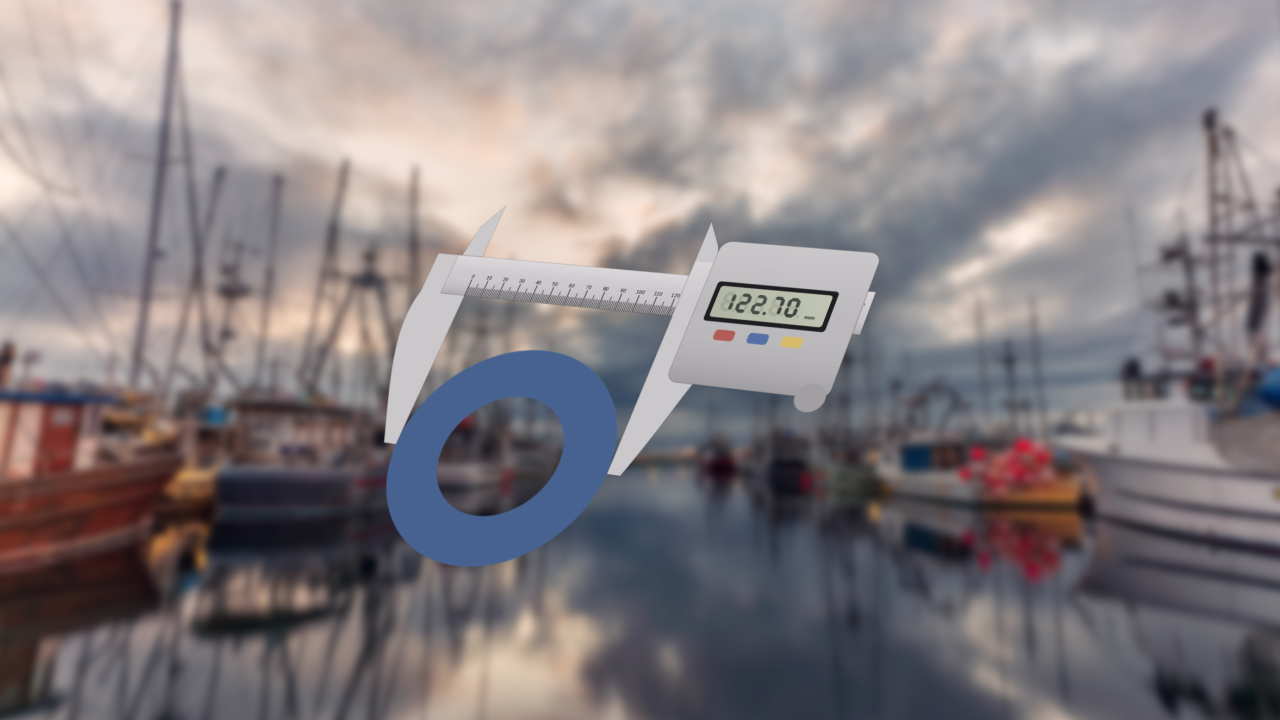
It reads value=122.70 unit=mm
